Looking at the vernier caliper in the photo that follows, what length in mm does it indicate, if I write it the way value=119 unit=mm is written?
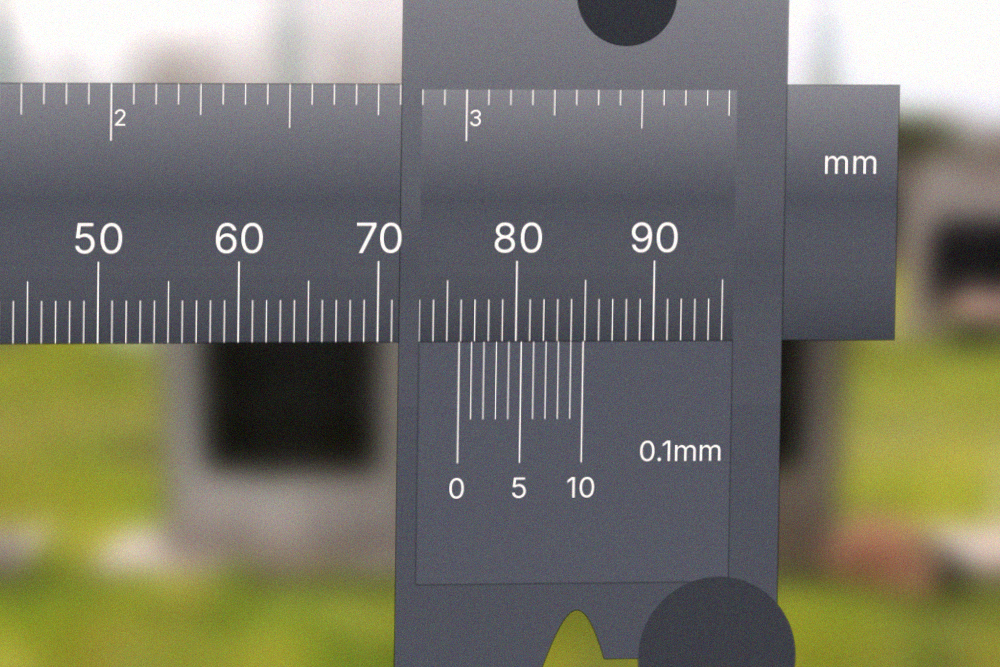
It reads value=75.9 unit=mm
